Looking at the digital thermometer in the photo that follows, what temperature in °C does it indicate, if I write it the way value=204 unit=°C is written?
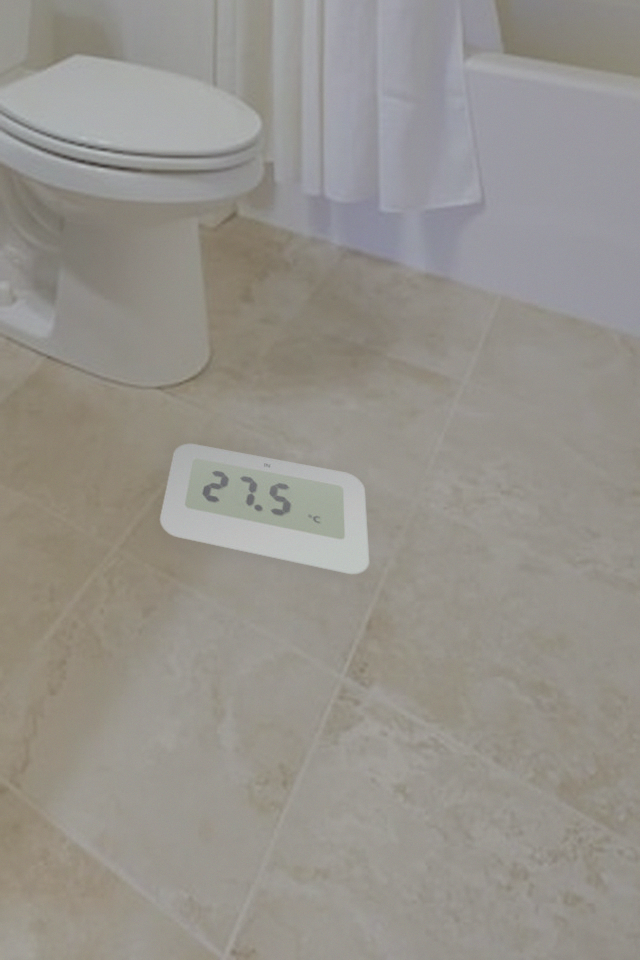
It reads value=27.5 unit=°C
